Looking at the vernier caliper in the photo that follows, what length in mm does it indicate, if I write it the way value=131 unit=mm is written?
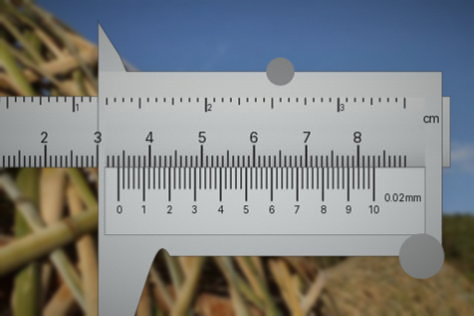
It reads value=34.0 unit=mm
